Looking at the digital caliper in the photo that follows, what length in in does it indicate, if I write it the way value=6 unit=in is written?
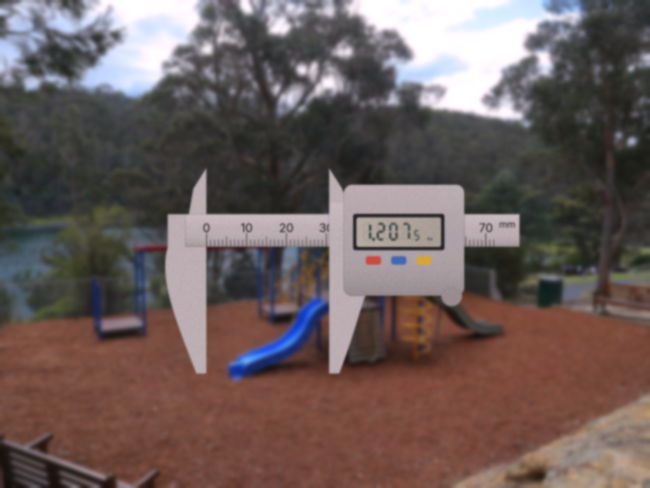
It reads value=1.2075 unit=in
